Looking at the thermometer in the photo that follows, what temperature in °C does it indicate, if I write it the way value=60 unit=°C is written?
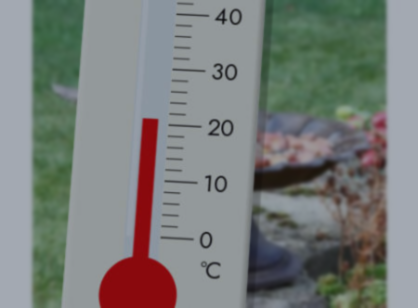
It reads value=21 unit=°C
